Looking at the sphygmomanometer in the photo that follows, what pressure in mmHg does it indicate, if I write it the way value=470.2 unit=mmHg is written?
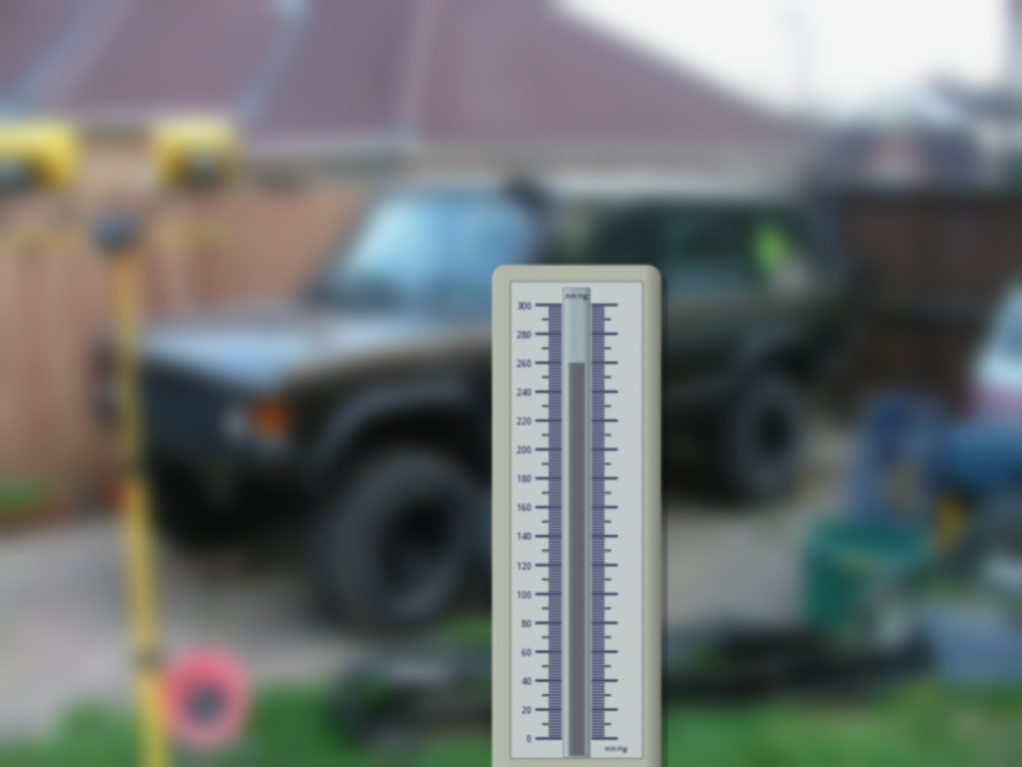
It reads value=260 unit=mmHg
